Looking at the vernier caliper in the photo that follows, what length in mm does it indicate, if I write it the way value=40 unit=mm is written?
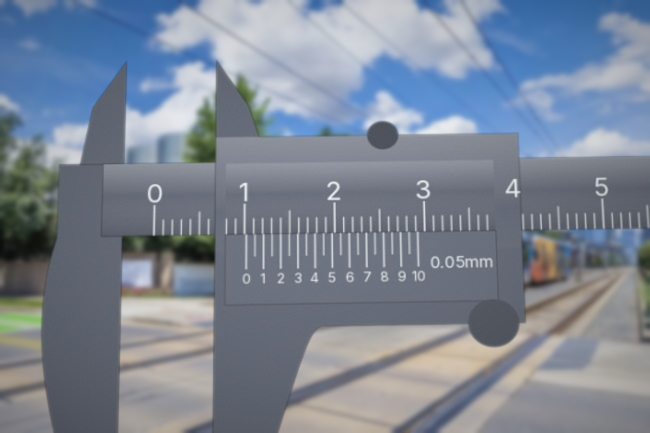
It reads value=10.2 unit=mm
